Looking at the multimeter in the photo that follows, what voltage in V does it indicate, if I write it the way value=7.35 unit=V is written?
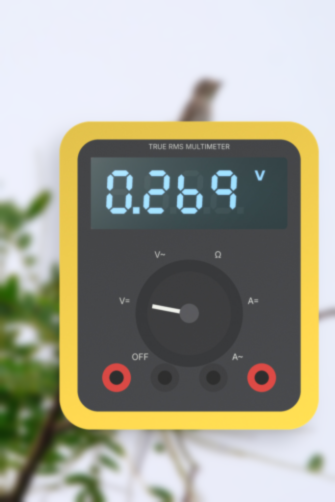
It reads value=0.269 unit=V
